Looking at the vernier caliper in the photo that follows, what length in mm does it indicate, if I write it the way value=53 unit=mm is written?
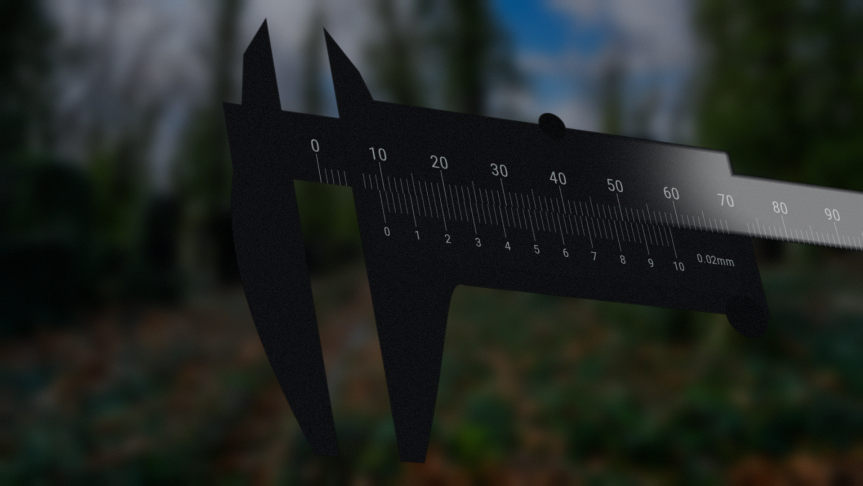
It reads value=9.2 unit=mm
